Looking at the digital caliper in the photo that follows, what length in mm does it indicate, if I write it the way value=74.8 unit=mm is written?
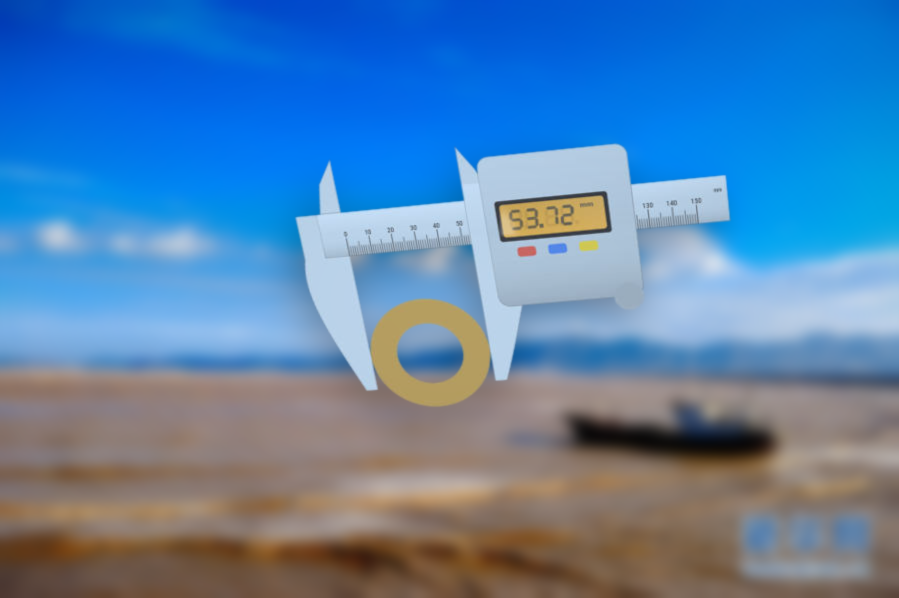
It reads value=53.72 unit=mm
